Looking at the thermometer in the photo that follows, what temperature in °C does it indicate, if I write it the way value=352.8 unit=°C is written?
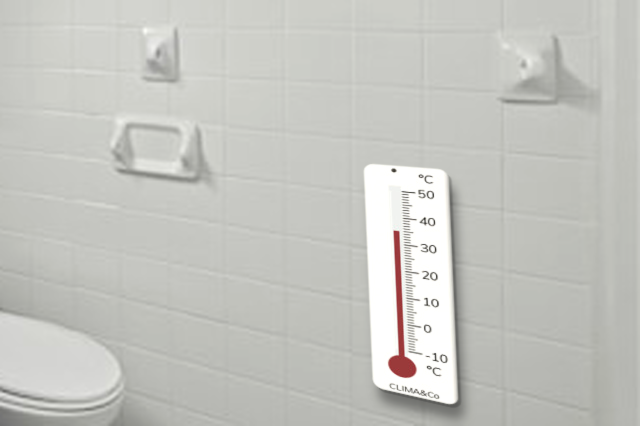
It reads value=35 unit=°C
